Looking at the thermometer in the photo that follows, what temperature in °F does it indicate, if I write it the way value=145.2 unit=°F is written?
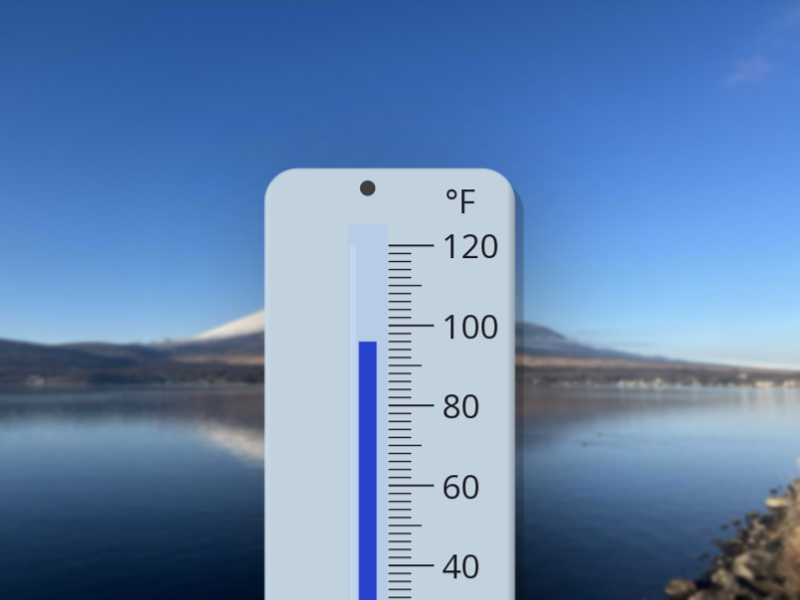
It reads value=96 unit=°F
